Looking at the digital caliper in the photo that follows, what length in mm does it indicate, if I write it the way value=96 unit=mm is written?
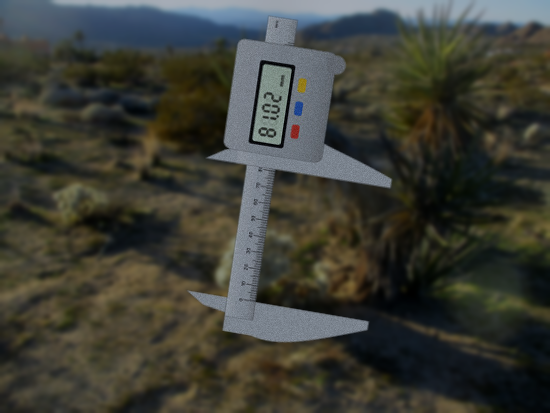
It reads value=81.02 unit=mm
